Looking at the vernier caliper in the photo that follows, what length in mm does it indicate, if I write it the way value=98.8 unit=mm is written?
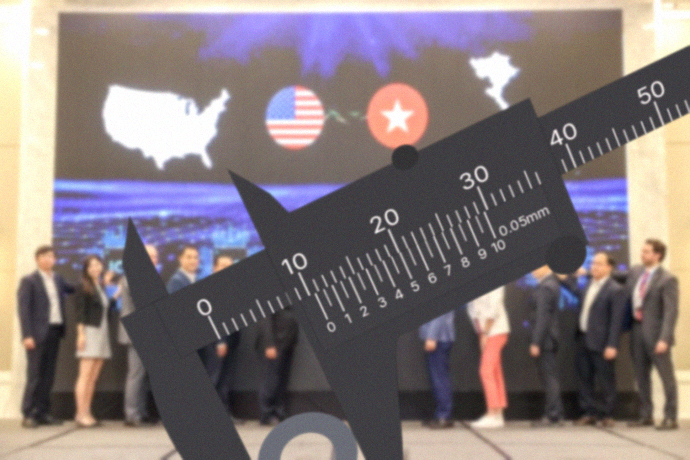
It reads value=10.6 unit=mm
